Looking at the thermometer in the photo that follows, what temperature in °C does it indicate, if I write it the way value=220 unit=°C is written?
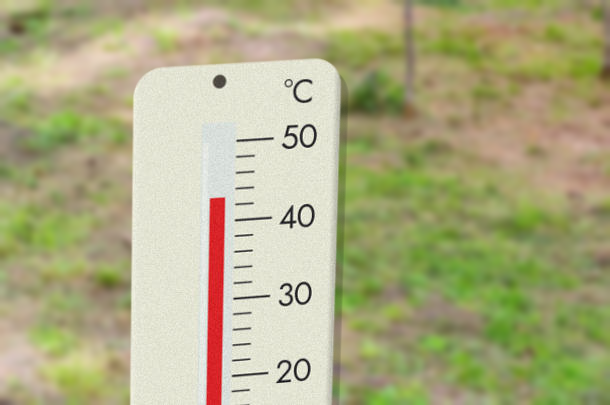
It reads value=43 unit=°C
